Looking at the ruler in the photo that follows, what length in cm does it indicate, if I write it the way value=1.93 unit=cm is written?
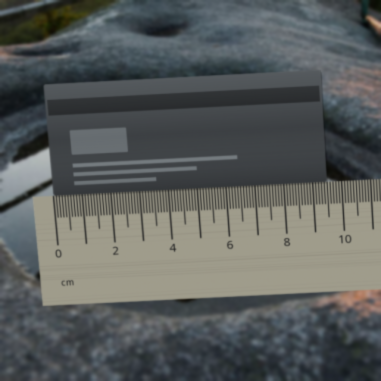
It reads value=9.5 unit=cm
